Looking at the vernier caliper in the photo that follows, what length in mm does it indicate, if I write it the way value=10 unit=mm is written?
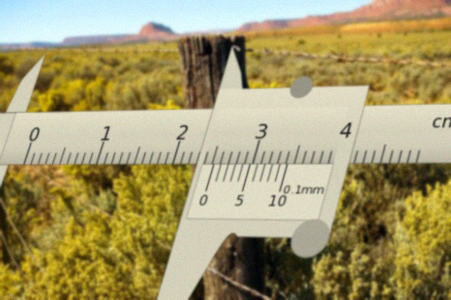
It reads value=25.2 unit=mm
